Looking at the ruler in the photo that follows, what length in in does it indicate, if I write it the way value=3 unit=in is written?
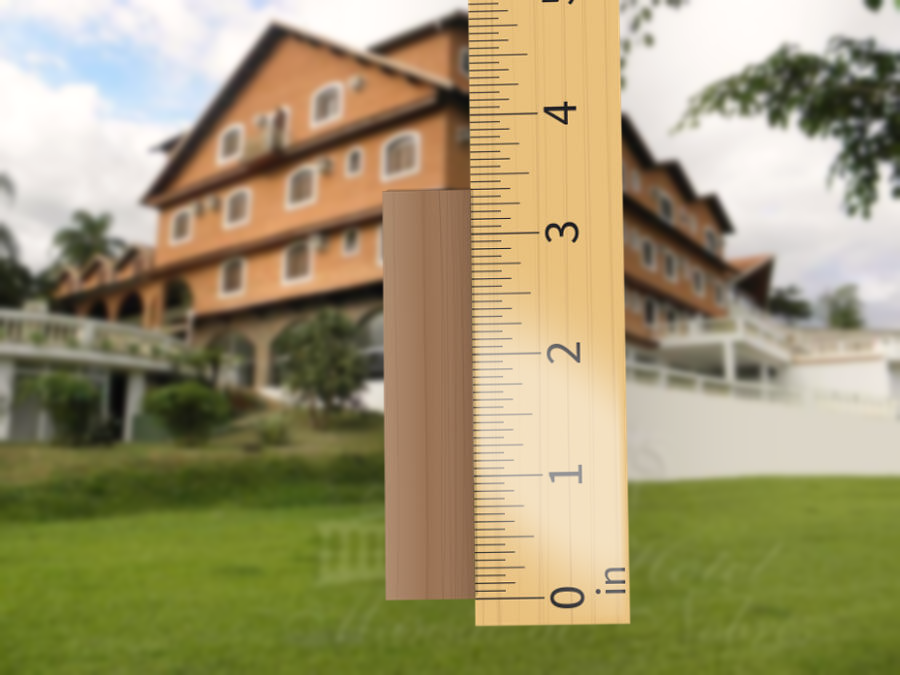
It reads value=3.375 unit=in
